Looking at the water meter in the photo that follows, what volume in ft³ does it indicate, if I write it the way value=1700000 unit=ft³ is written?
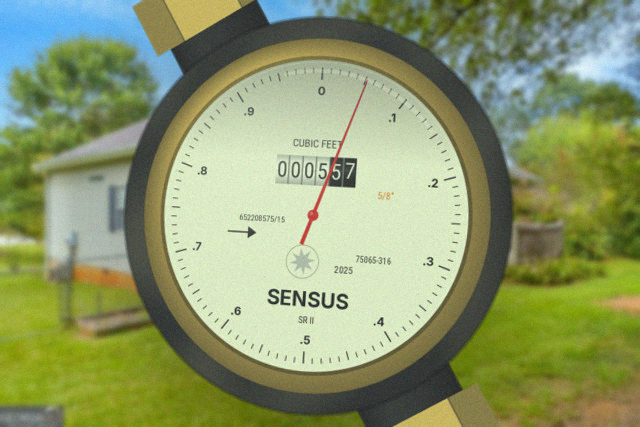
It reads value=557.05 unit=ft³
